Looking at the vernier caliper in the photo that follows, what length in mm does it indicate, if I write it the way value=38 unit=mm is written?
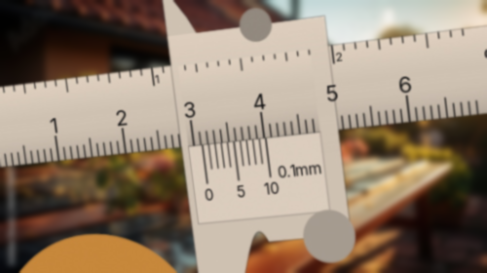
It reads value=31.2 unit=mm
